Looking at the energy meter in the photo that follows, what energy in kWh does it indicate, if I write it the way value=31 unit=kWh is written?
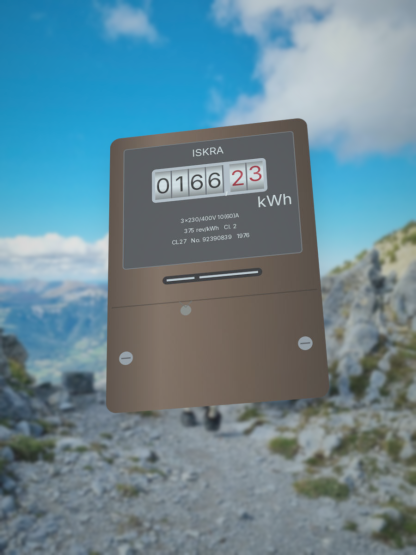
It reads value=166.23 unit=kWh
